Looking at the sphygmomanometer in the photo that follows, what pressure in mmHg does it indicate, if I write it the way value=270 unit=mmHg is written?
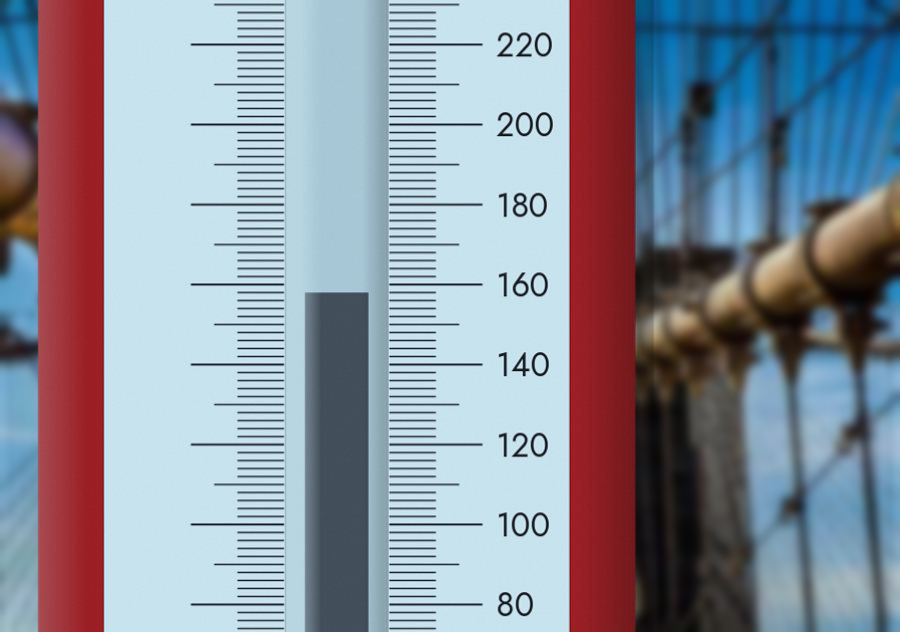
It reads value=158 unit=mmHg
